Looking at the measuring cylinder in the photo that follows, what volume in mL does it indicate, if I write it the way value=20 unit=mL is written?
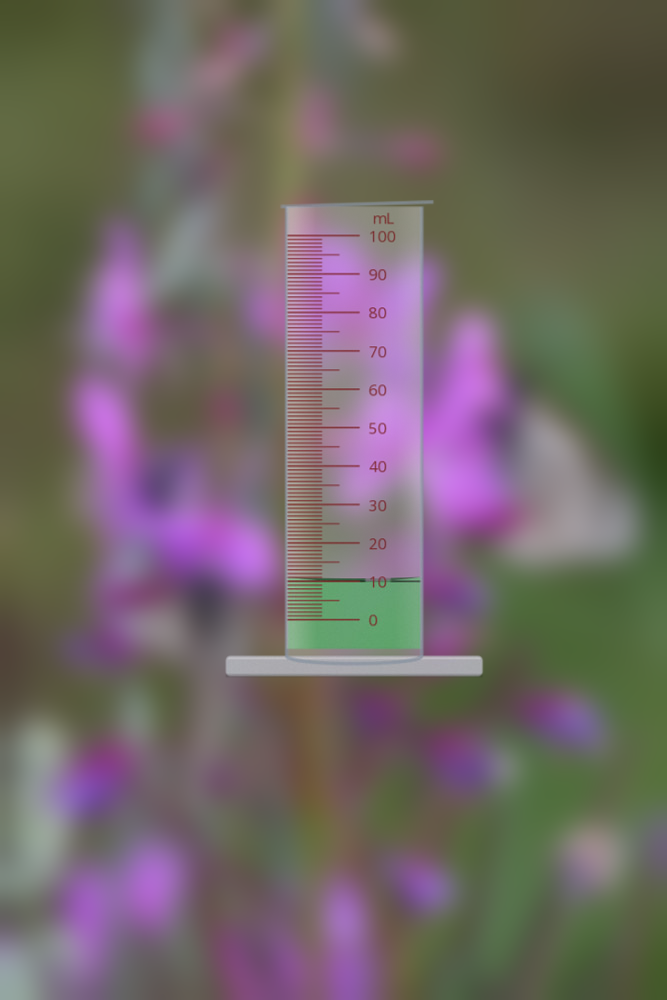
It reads value=10 unit=mL
